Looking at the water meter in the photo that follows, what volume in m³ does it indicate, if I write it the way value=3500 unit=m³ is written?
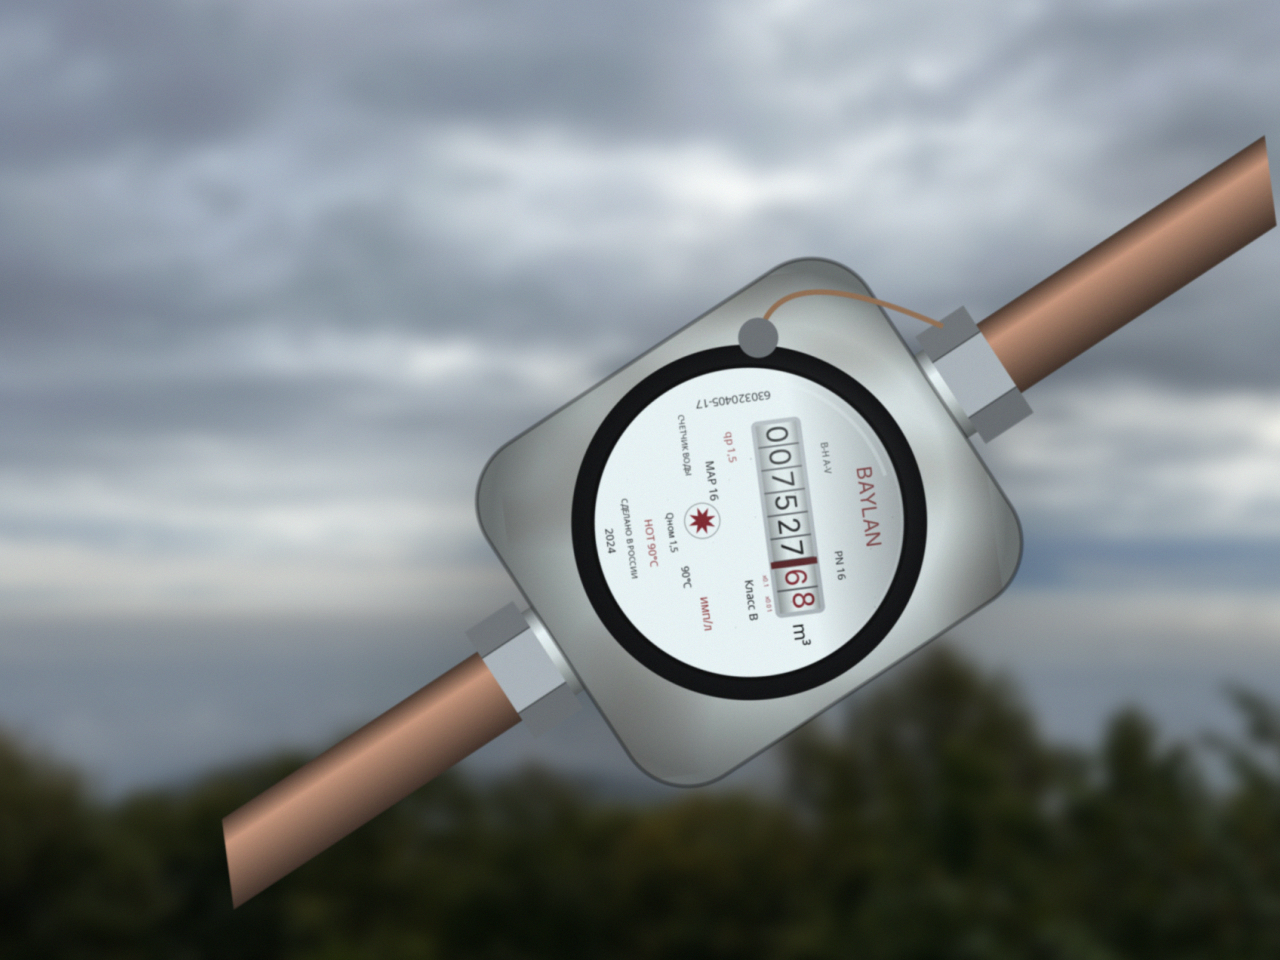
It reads value=7527.68 unit=m³
